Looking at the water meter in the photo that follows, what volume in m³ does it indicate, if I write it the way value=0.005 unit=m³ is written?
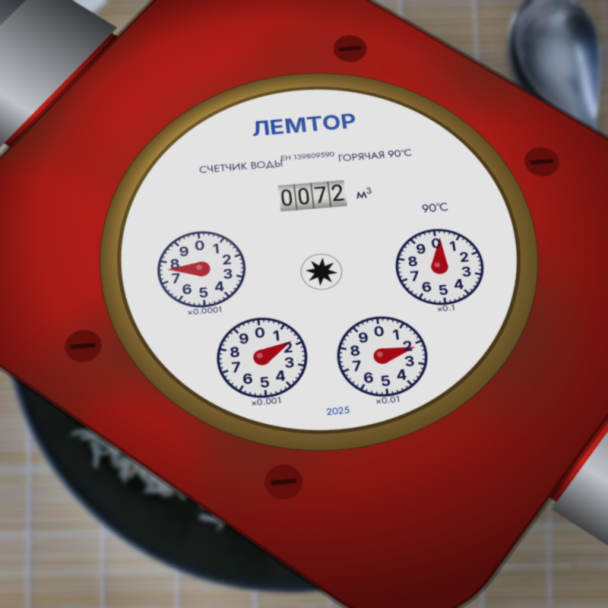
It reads value=72.0217 unit=m³
